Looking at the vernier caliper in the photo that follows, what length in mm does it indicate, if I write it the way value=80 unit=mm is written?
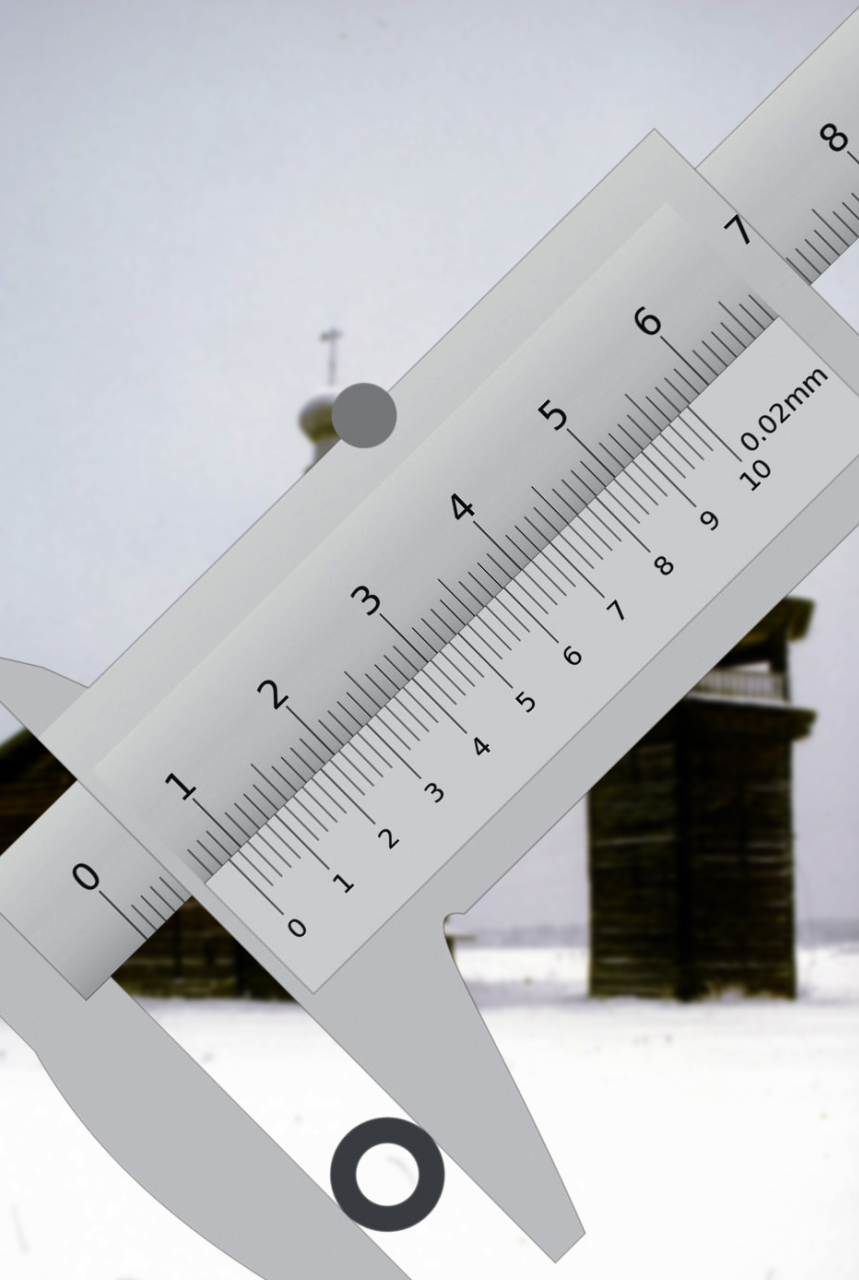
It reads value=8.7 unit=mm
